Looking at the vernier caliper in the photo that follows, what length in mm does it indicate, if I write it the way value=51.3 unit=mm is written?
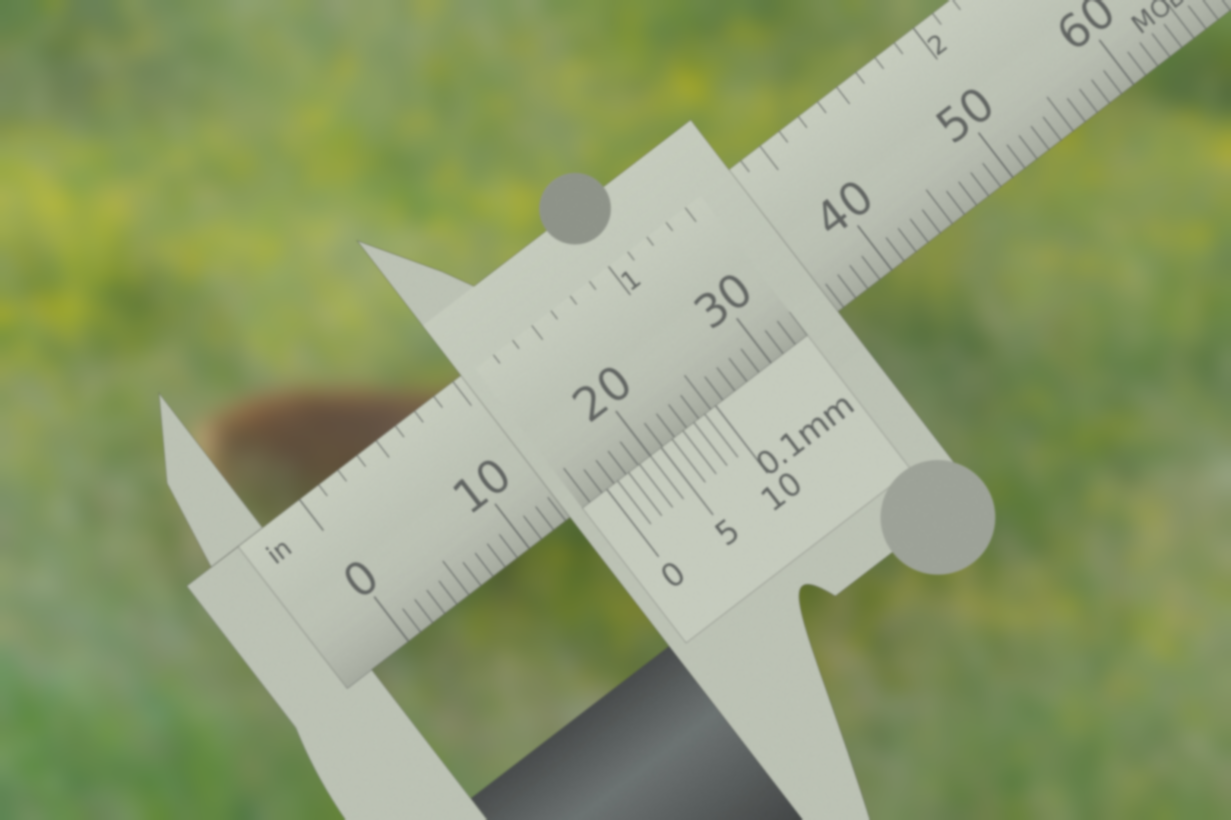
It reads value=16.4 unit=mm
